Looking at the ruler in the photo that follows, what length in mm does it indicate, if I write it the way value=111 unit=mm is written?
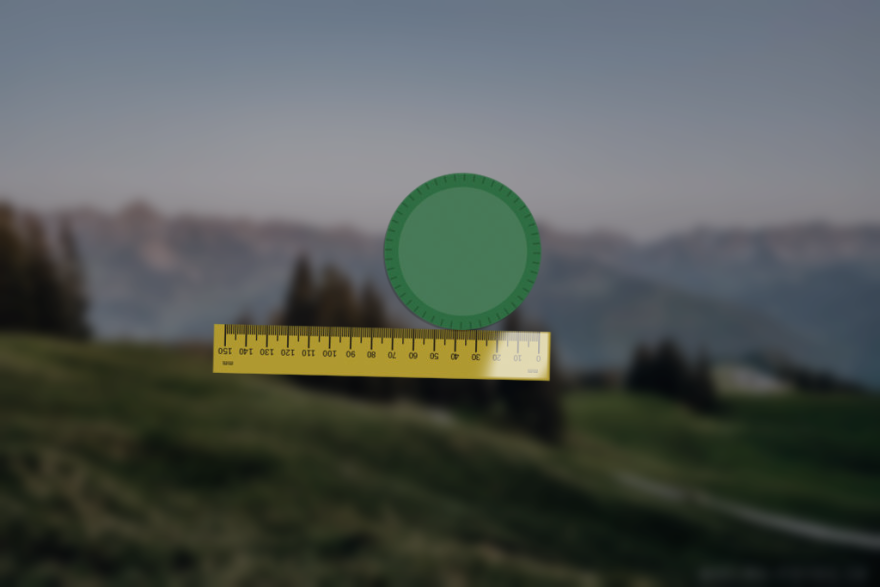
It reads value=75 unit=mm
